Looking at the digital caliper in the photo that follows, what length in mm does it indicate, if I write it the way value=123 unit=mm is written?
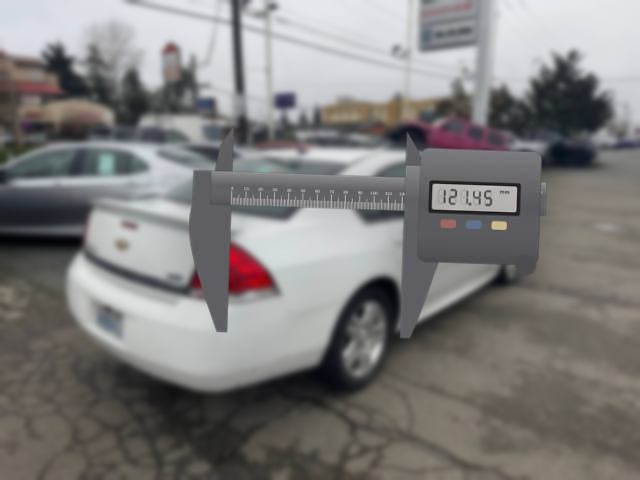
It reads value=121.45 unit=mm
